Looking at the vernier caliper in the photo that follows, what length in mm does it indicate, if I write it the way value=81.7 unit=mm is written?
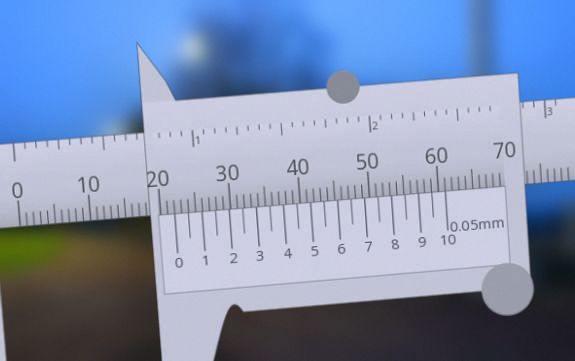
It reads value=22.0 unit=mm
